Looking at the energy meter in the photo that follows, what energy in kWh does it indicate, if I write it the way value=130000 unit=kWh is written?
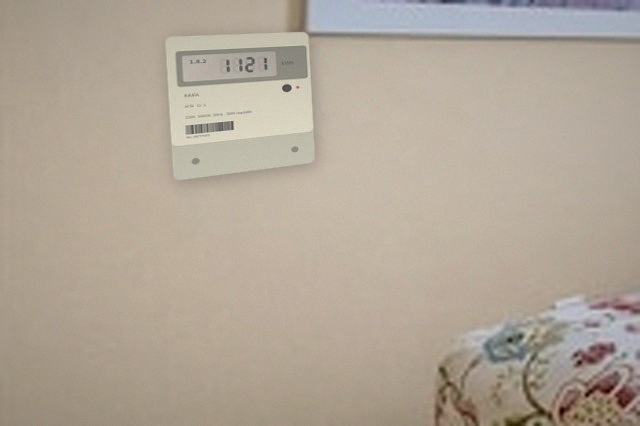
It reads value=1121 unit=kWh
